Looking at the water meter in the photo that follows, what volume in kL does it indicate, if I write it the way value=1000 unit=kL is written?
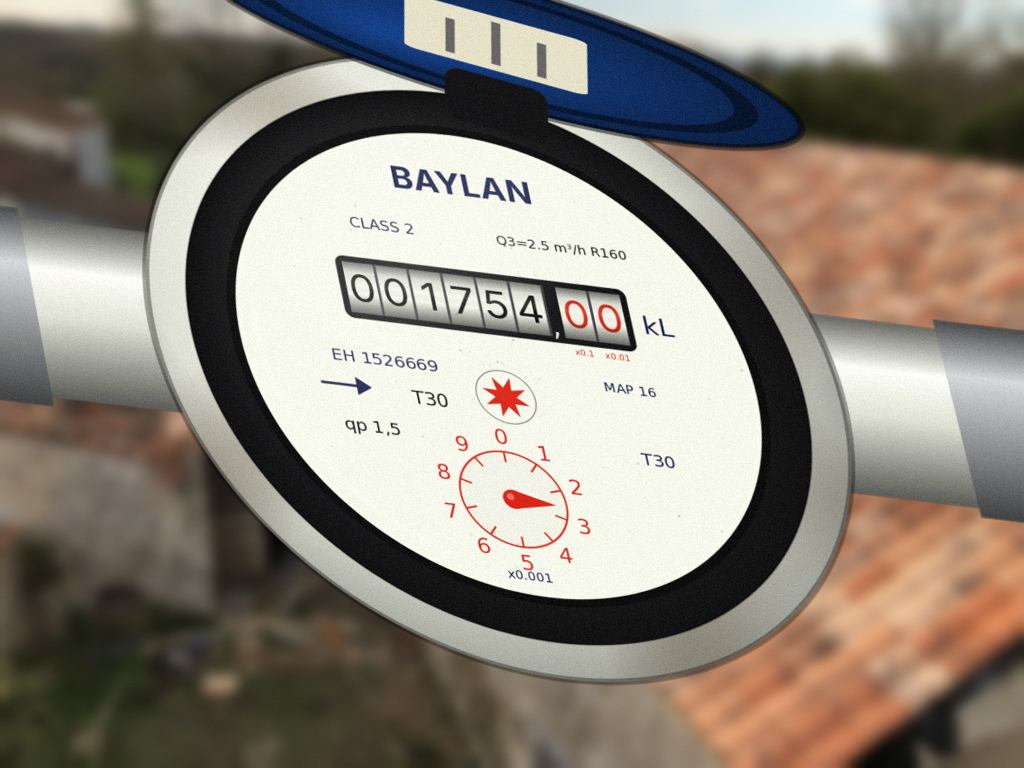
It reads value=1754.002 unit=kL
